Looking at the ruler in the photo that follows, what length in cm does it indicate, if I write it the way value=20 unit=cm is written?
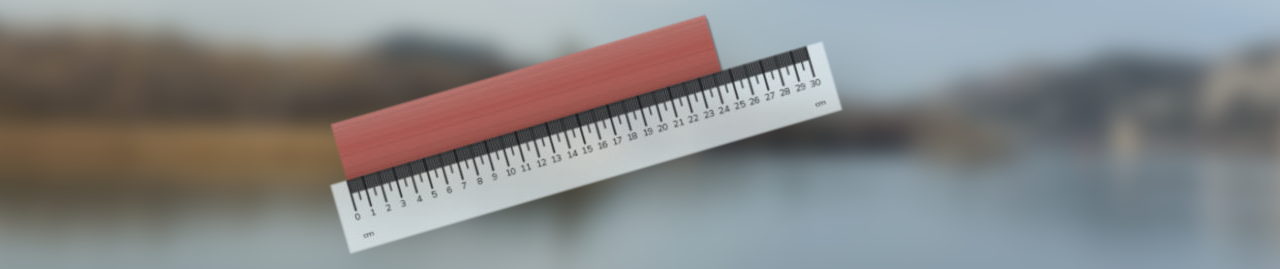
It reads value=24.5 unit=cm
